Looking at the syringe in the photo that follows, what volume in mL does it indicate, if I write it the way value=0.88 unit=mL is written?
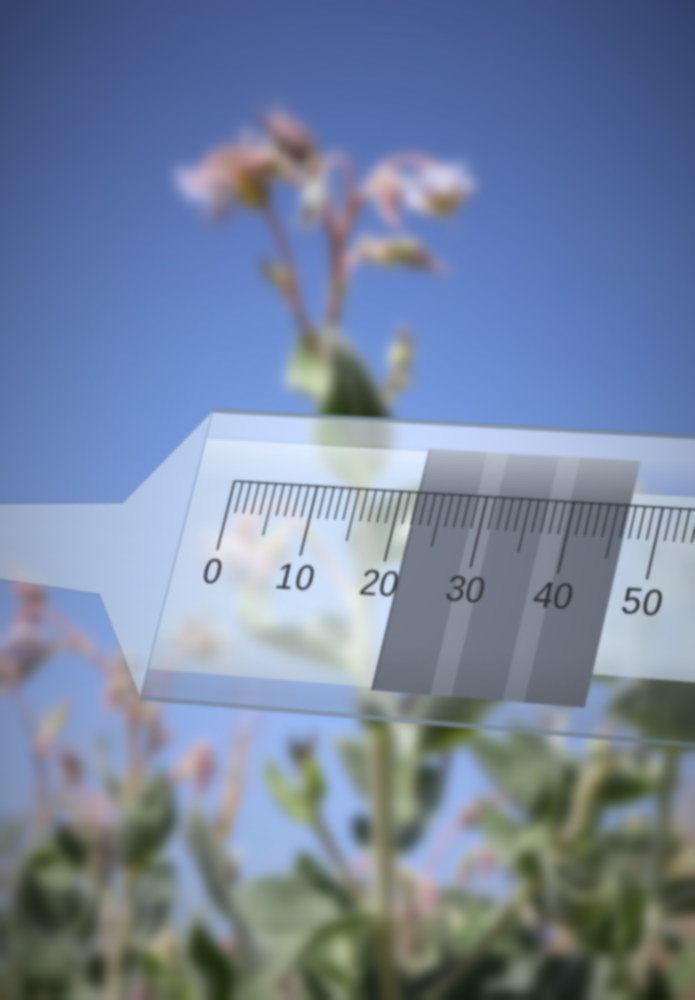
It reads value=22 unit=mL
